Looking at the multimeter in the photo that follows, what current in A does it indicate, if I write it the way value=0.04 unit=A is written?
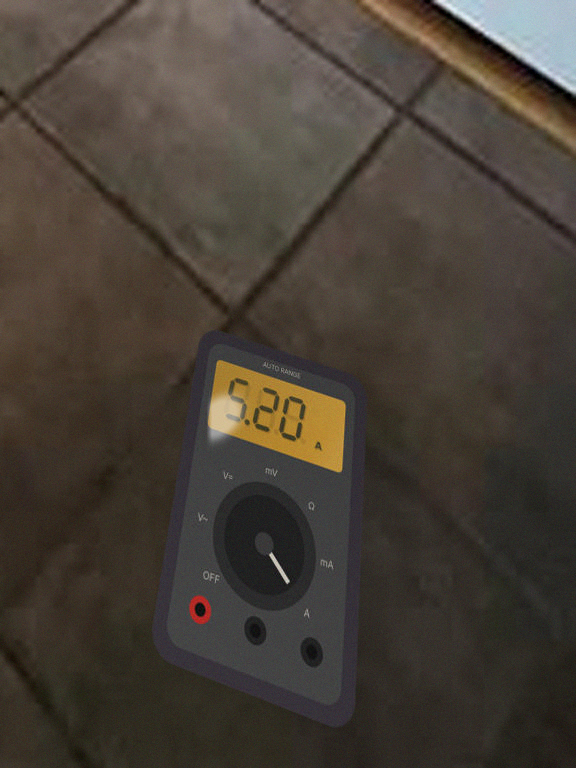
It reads value=5.20 unit=A
